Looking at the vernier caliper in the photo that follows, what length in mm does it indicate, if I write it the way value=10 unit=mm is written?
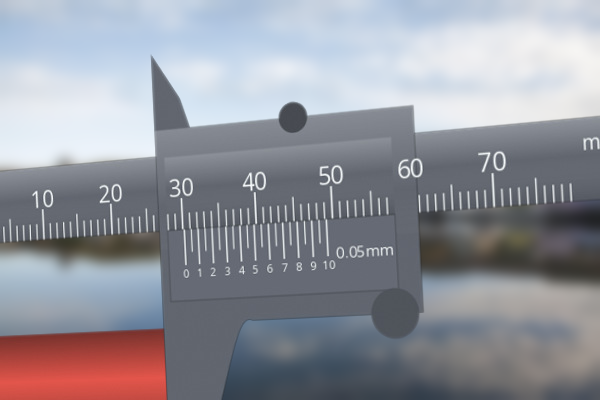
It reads value=30.2 unit=mm
